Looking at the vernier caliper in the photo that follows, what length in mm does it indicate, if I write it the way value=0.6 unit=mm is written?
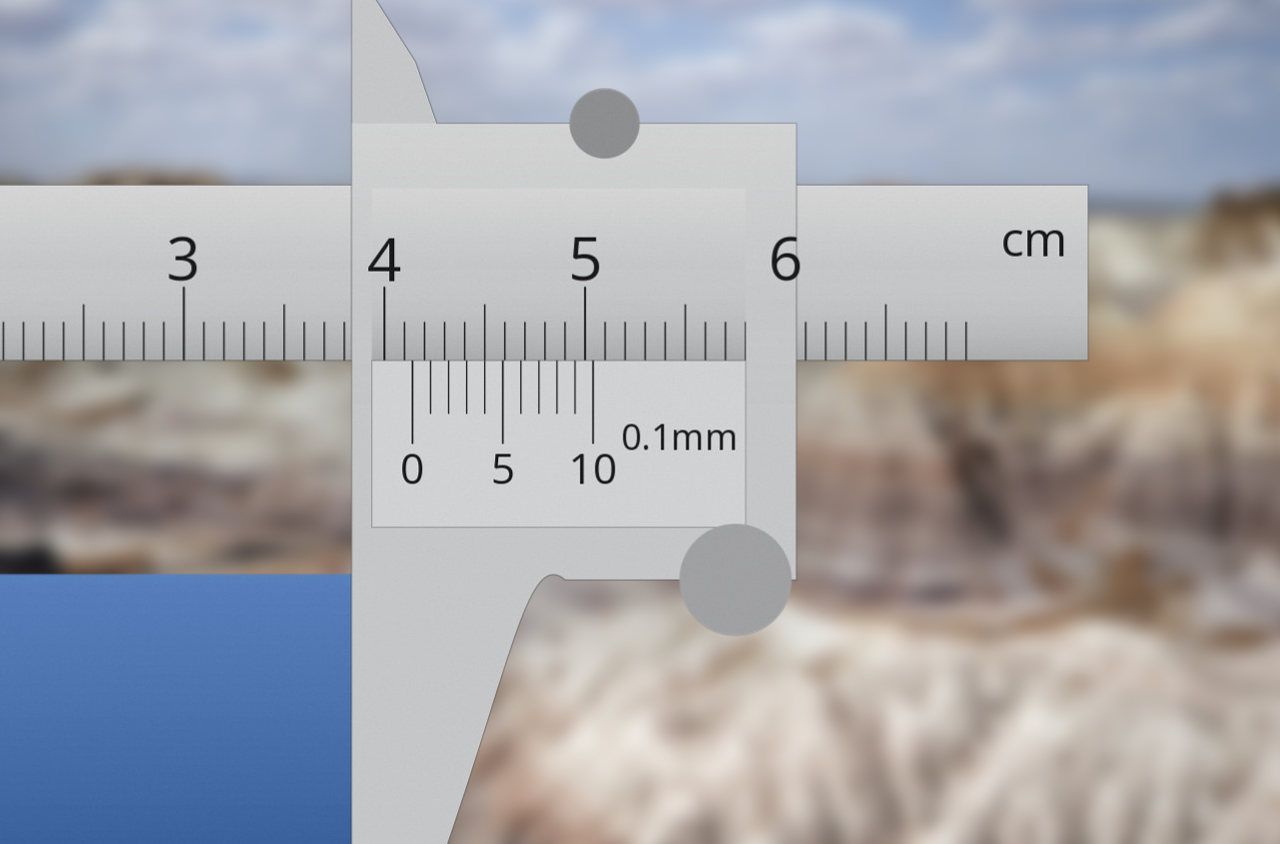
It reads value=41.4 unit=mm
